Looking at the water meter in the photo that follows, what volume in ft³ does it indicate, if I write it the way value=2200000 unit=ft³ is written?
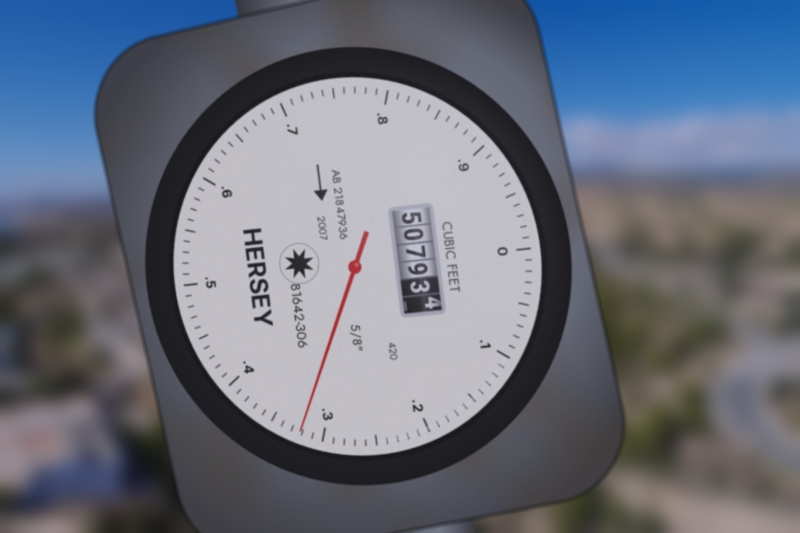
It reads value=507934.32 unit=ft³
